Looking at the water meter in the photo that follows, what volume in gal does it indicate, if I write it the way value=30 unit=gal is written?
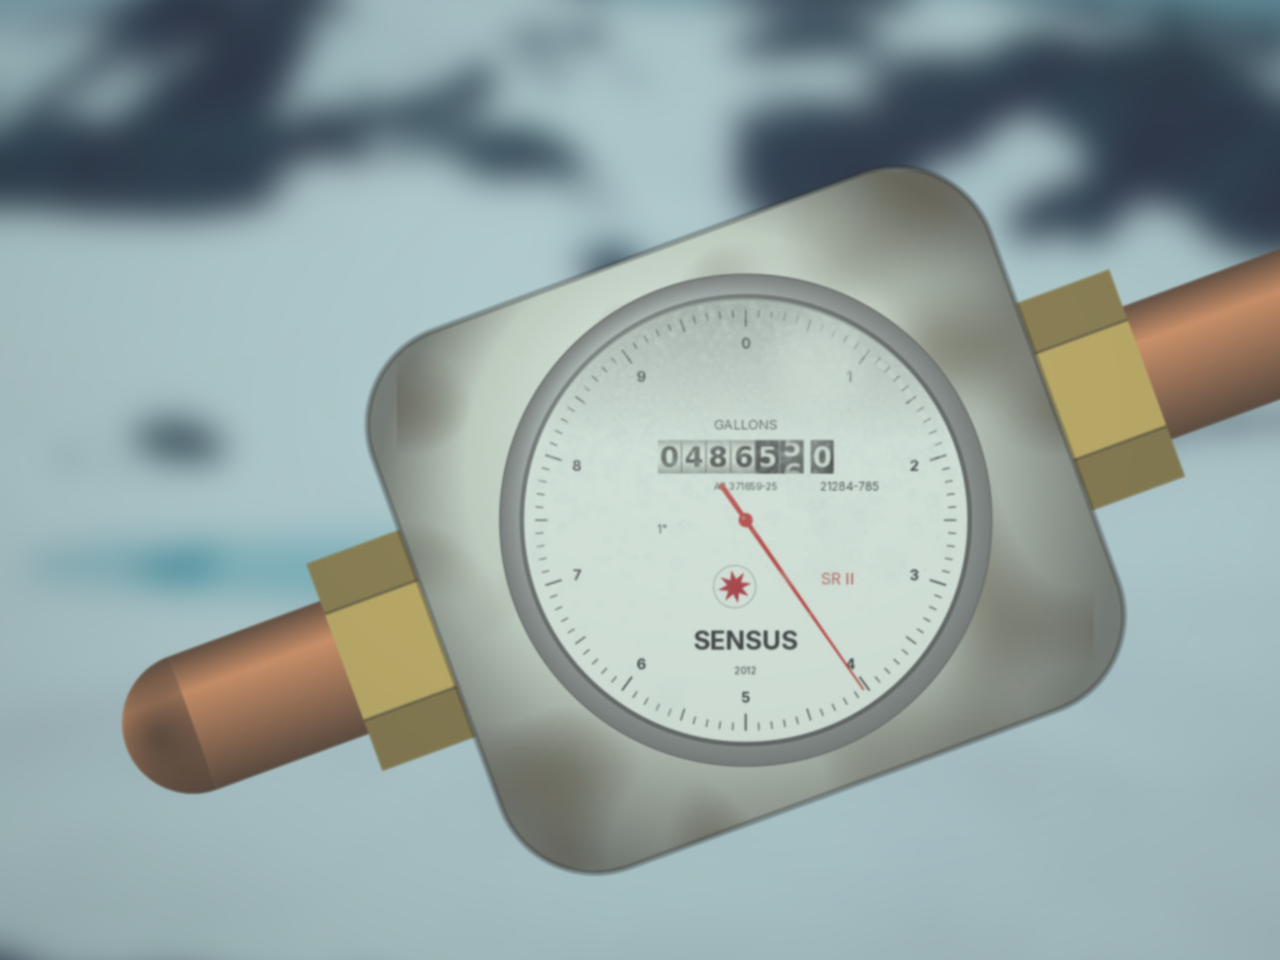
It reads value=486554.0 unit=gal
